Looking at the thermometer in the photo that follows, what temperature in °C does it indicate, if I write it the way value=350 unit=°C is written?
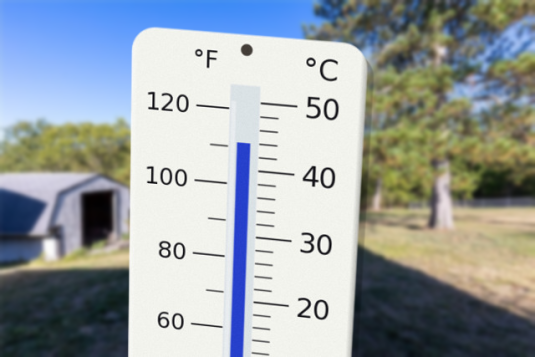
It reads value=44 unit=°C
